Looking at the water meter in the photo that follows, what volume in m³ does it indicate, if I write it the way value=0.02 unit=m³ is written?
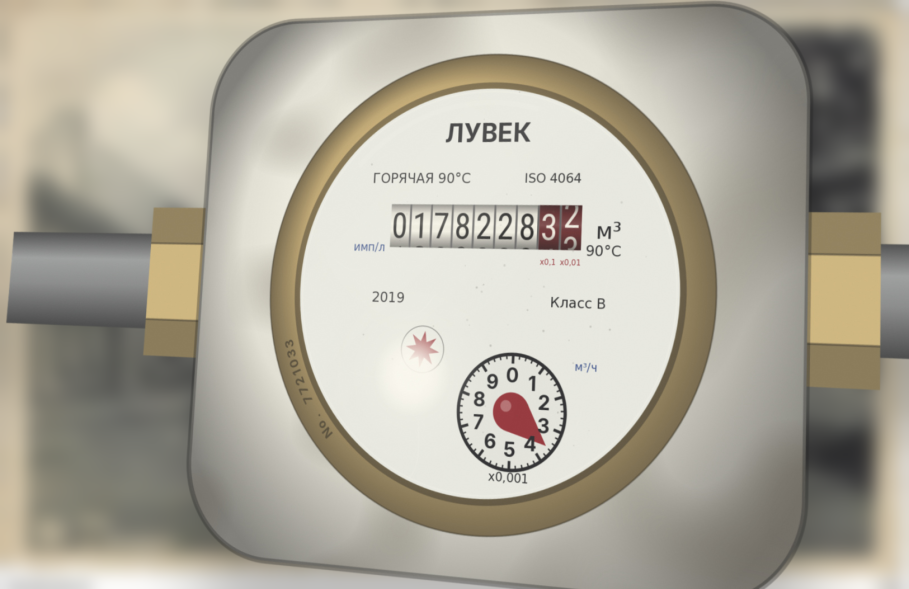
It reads value=178228.323 unit=m³
